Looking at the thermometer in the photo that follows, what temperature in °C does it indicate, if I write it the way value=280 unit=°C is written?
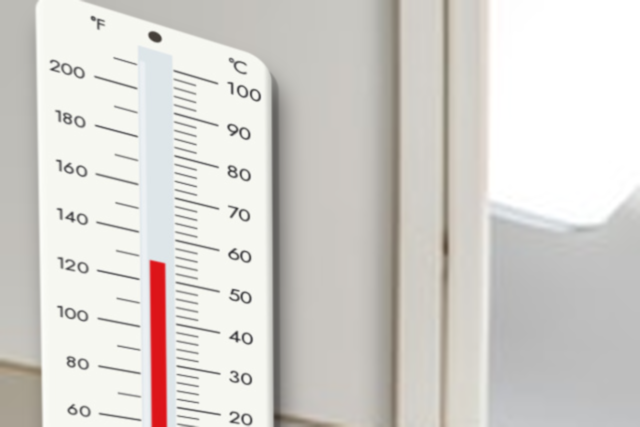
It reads value=54 unit=°C
